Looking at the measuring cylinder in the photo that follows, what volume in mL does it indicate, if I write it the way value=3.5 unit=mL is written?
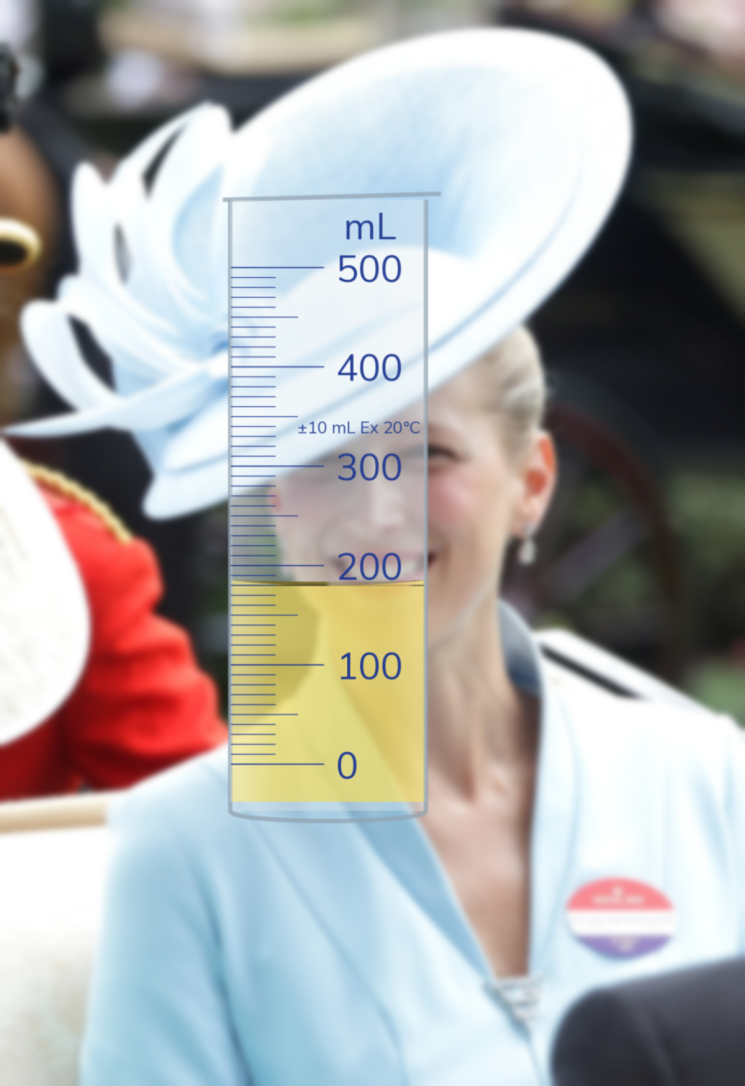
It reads value=180 unit=mL
